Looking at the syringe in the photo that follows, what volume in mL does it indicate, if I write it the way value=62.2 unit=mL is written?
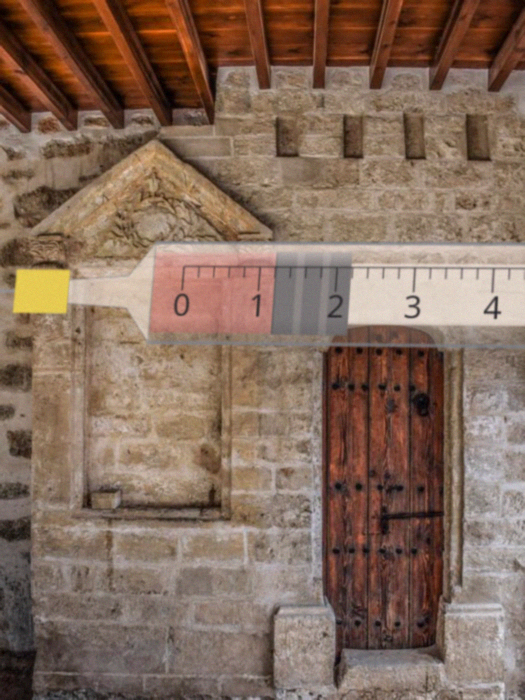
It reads value=1.2 unit=mL
